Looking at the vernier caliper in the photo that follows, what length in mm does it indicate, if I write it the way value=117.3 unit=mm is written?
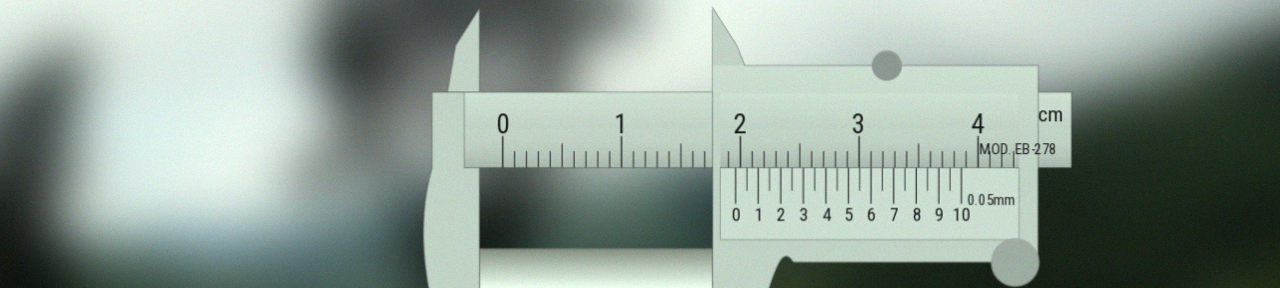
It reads value=19.6 unit=mm
